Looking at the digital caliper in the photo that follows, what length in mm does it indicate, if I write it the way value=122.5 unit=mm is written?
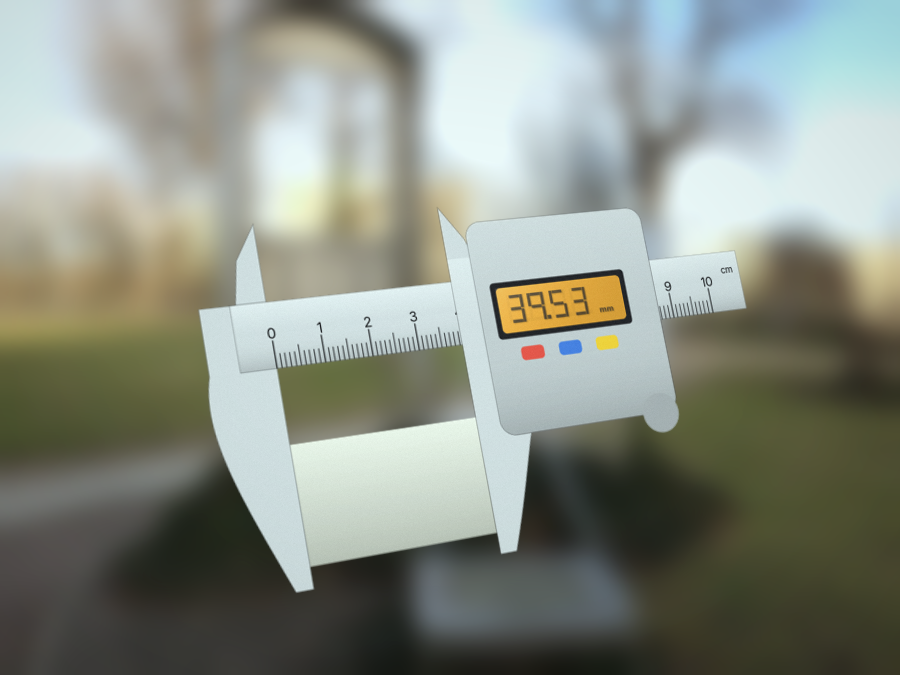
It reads value=39.53 unit=mm
